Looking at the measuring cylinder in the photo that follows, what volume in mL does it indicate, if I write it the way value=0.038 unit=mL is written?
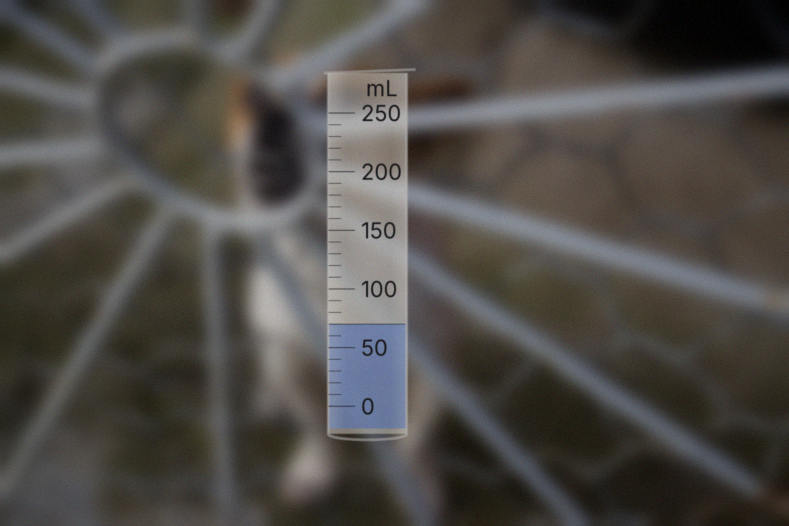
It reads value=70 unit=mL
